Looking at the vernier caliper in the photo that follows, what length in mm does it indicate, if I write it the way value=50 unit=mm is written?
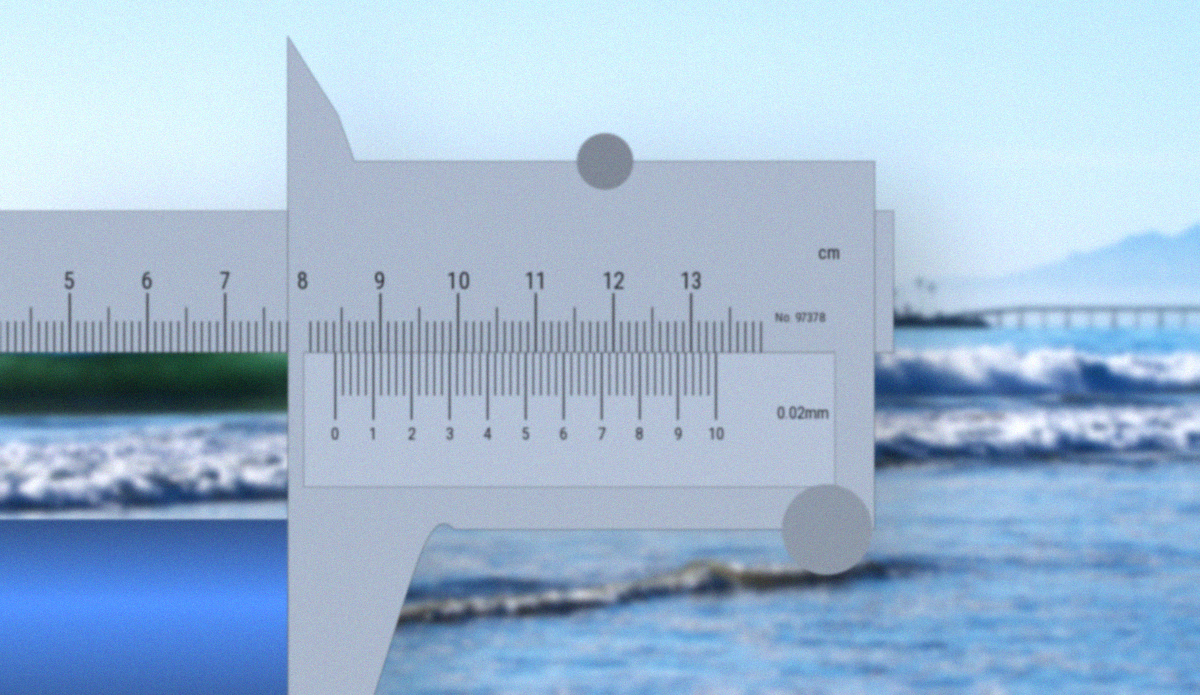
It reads value=84.2 unit=mm
